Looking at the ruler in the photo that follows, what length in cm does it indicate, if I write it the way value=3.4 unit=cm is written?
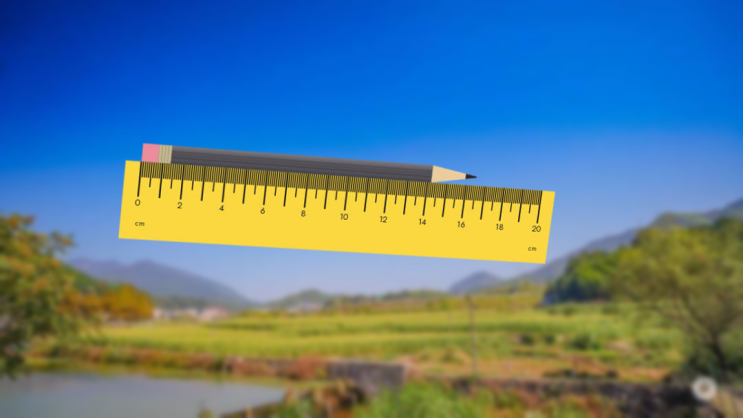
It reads value=16.5 unit=cm
